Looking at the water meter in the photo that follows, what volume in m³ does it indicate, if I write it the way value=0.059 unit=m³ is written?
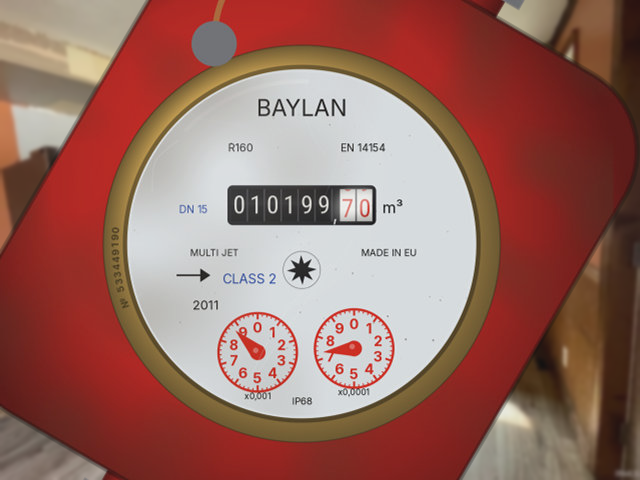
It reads value=10199.6987 unit=m³
